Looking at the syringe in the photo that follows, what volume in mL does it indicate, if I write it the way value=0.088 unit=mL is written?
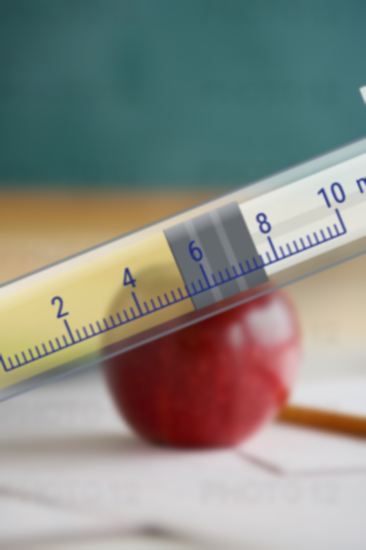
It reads value=5.4 unit=mL
